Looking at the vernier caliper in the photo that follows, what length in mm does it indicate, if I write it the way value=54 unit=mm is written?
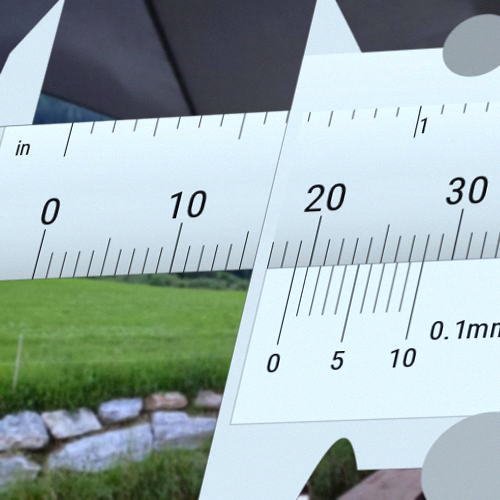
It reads value=19.0 unit=mm
